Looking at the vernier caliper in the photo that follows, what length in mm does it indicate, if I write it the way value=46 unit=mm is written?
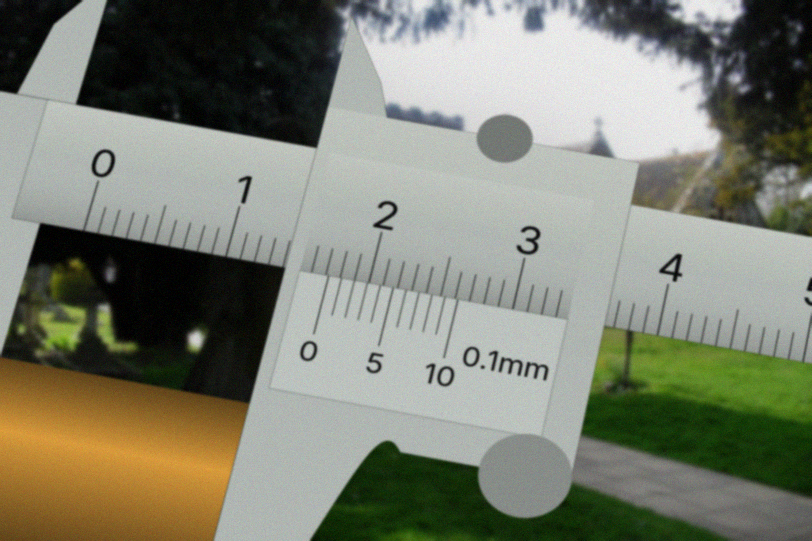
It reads value=17.2 unit=mm
